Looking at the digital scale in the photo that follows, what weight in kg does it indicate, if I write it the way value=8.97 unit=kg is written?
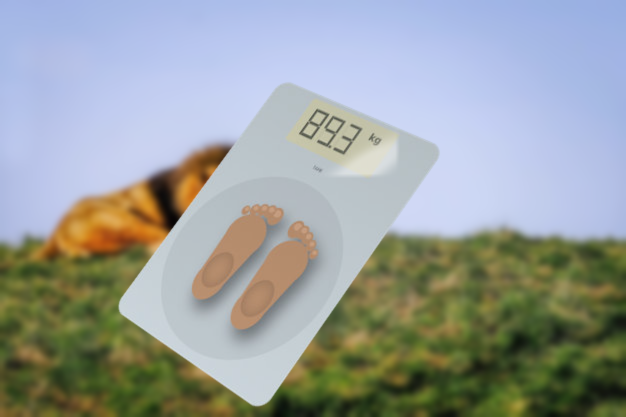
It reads value=89.3 unit=kg
